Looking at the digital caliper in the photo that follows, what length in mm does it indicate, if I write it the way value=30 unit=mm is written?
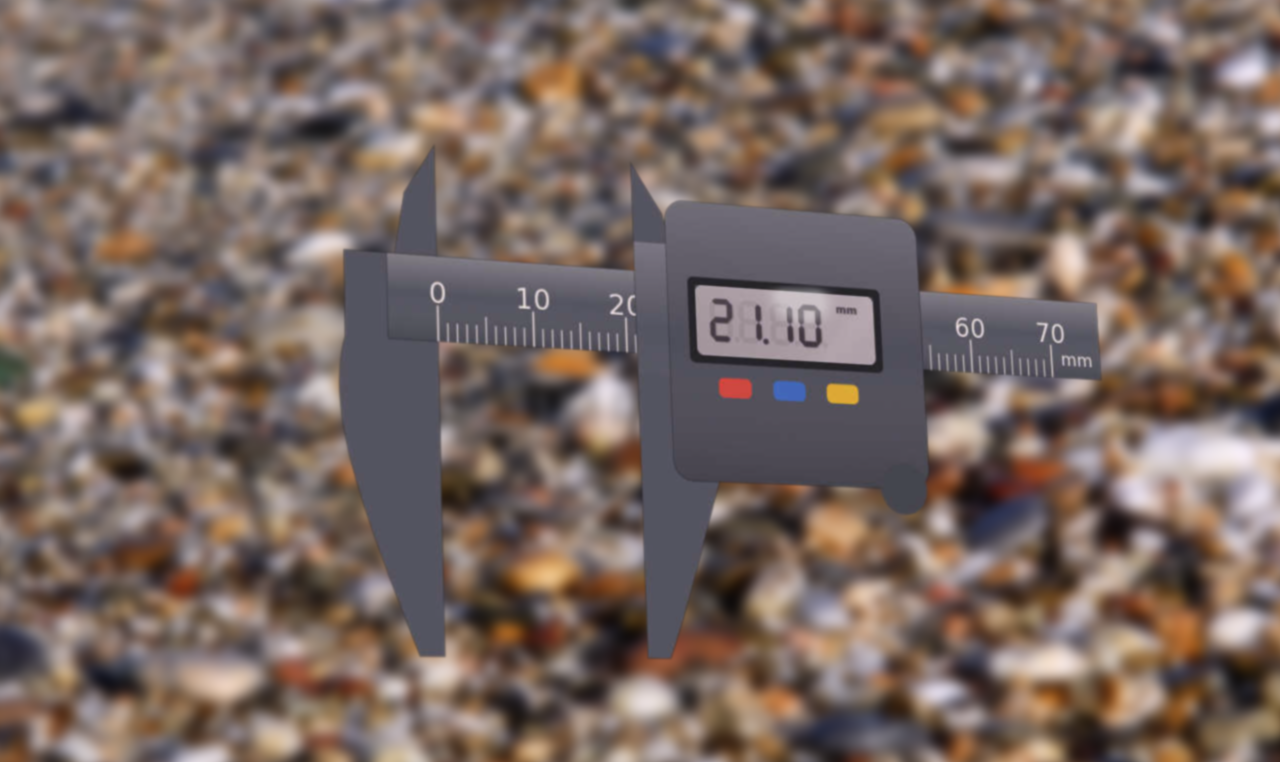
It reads value=21.10 unit=mm
